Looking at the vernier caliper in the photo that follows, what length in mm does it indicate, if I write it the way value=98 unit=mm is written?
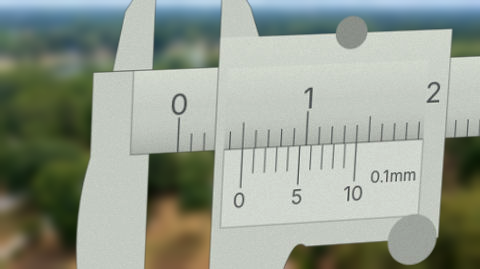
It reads value=5.0 unit=mm
